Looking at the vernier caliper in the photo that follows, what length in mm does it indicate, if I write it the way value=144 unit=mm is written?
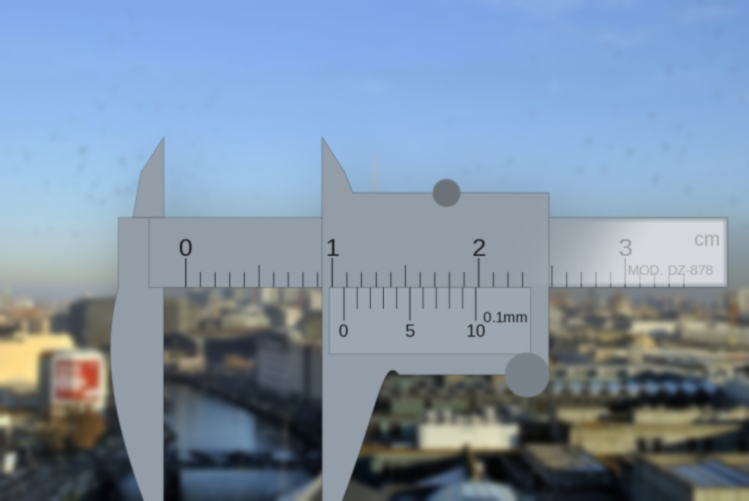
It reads value=10.8 unit=mm
